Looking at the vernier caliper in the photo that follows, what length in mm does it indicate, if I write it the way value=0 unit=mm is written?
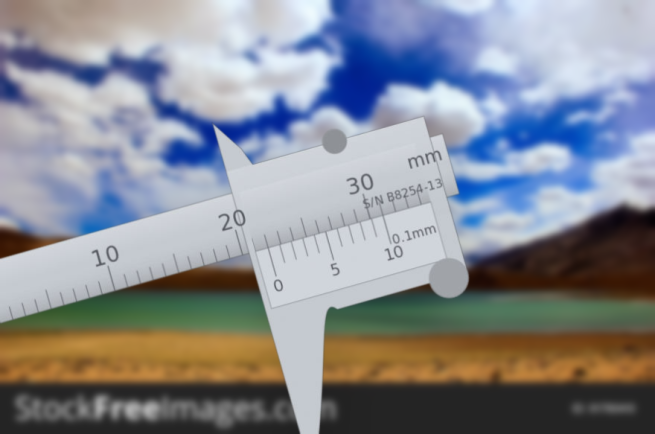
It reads value=22.0 unit=mm
